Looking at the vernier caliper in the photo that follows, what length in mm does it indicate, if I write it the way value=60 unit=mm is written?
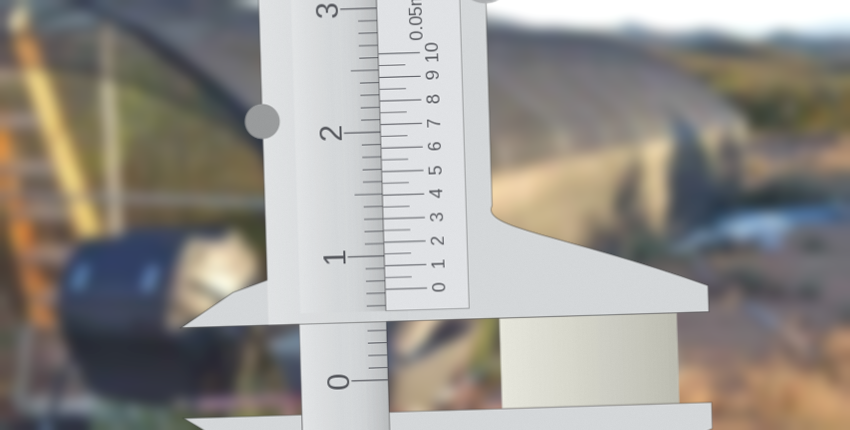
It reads value=7.3 unit=mm
